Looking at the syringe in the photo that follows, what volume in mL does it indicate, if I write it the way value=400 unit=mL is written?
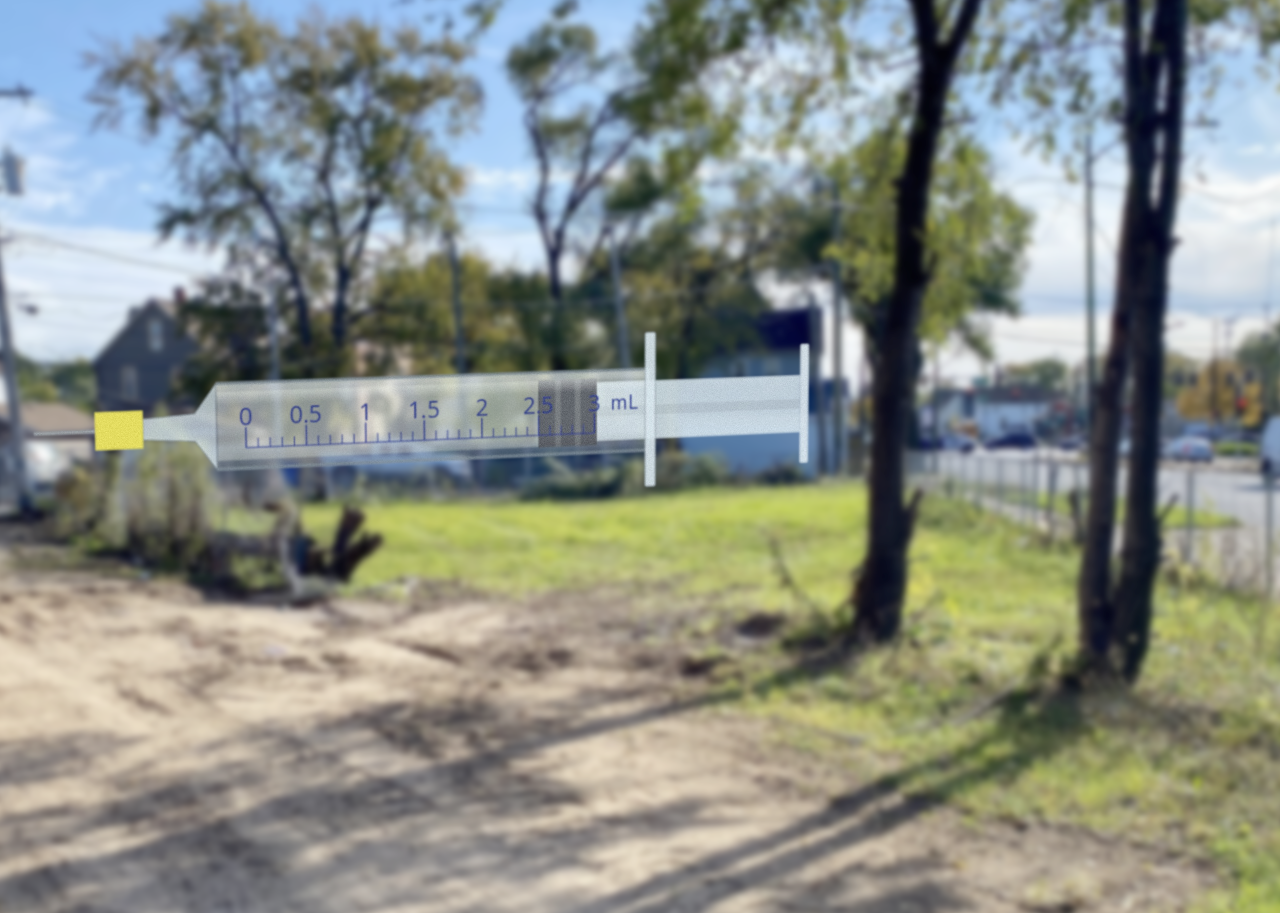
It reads value=2.5 unit=mL
